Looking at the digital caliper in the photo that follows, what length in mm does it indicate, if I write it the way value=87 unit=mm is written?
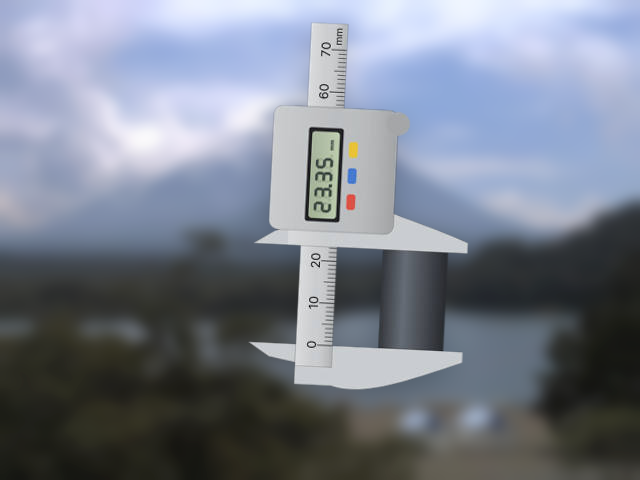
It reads value=23.35 unit=mm
